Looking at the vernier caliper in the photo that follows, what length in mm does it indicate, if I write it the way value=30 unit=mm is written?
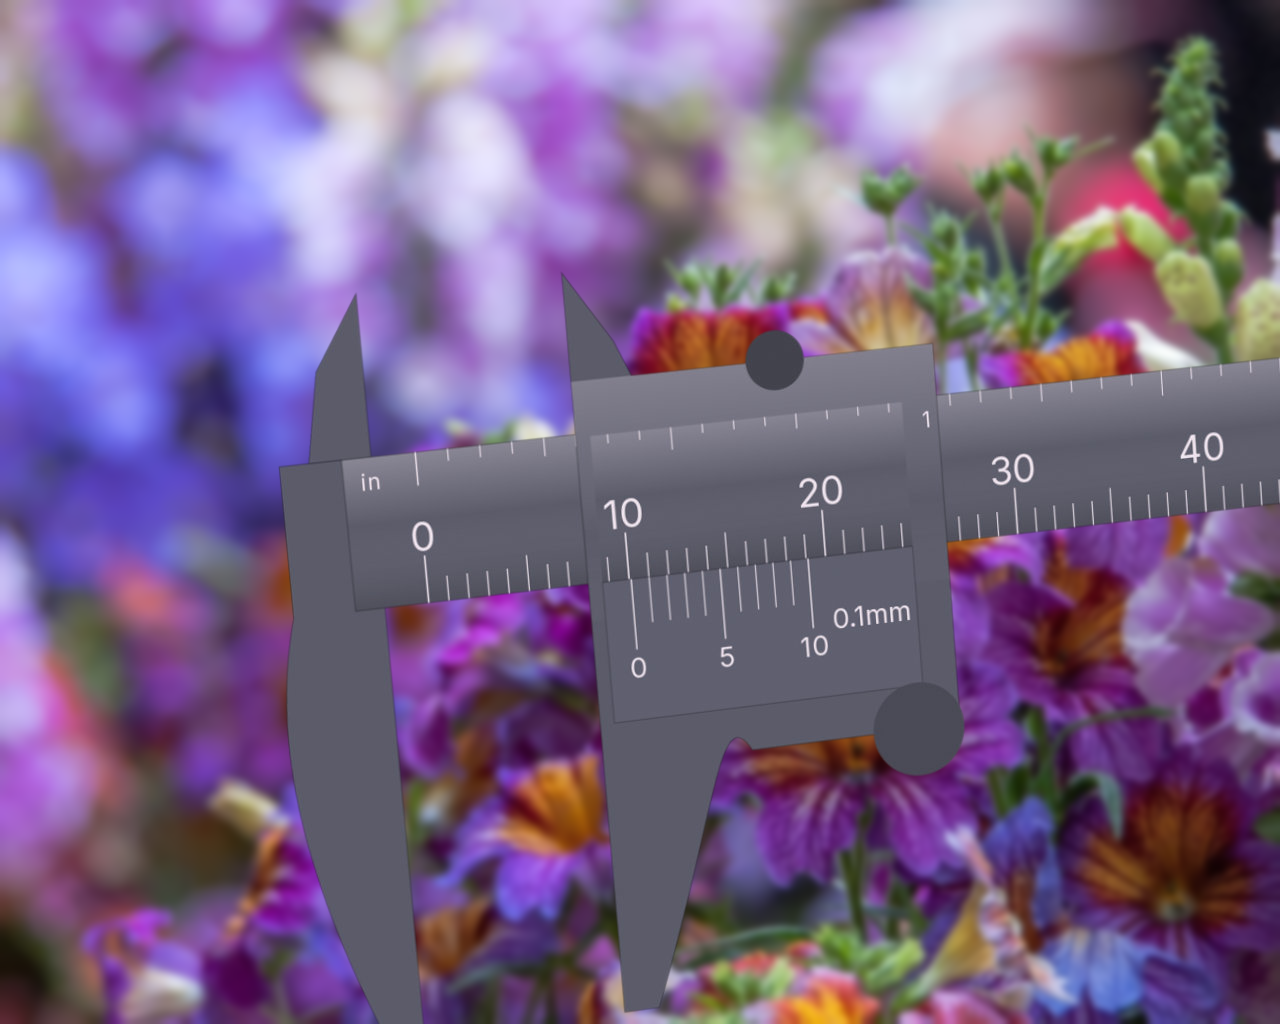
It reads value=10.1 unit=mm
